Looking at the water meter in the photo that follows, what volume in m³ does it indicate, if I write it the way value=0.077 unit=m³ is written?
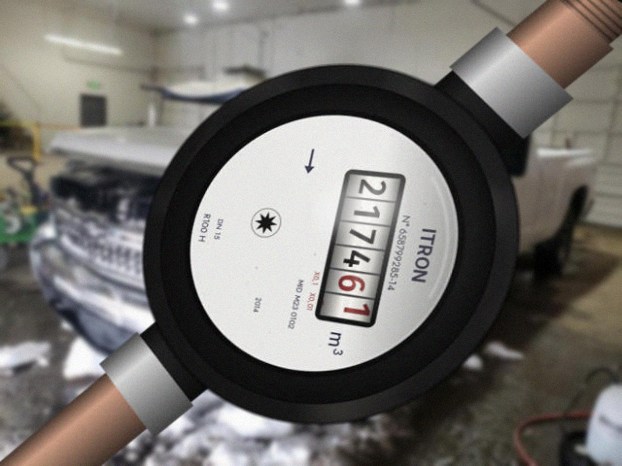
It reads value=2174.61 unit=m³
